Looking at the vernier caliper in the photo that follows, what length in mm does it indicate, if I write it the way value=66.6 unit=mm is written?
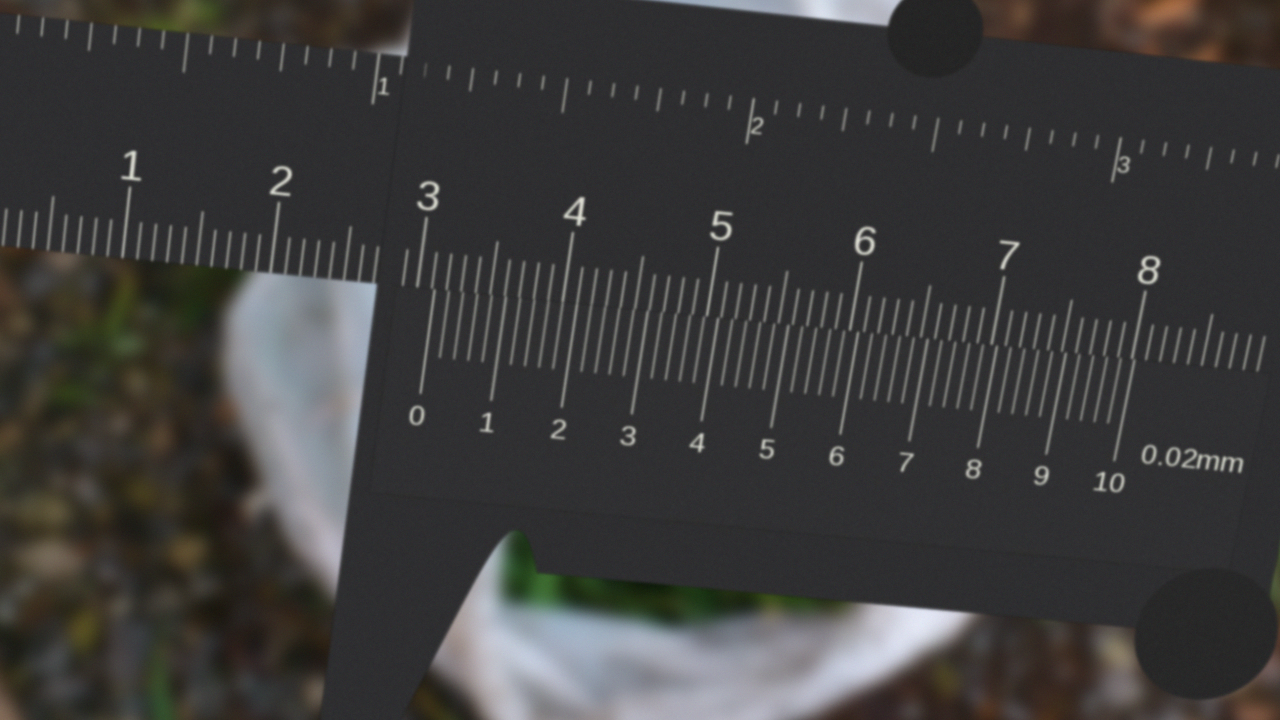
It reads value=31.2 unit=mm
